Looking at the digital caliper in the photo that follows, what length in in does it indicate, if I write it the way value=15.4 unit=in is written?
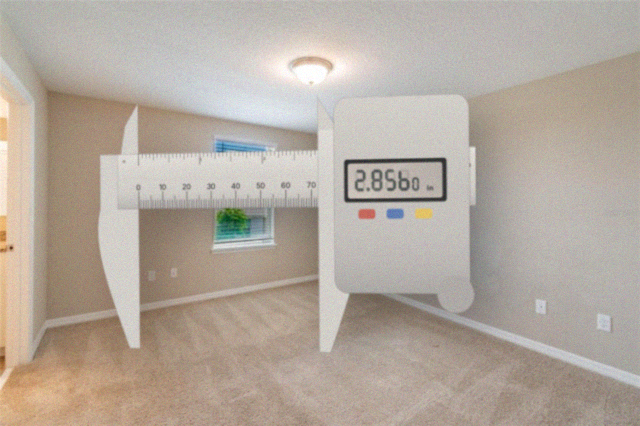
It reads value=2.8560 unit=in
